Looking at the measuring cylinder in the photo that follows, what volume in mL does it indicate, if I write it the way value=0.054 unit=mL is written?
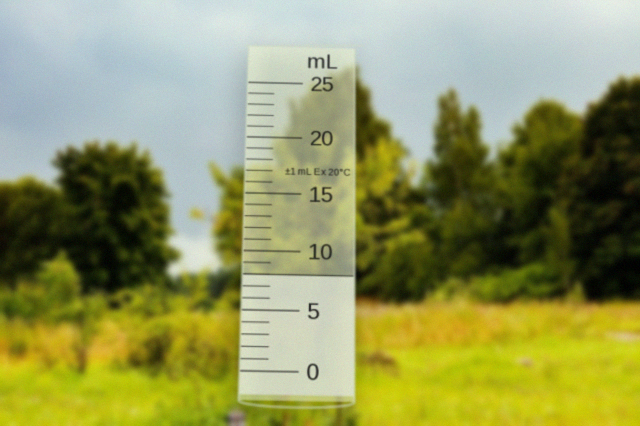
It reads value=8 unit=mL
